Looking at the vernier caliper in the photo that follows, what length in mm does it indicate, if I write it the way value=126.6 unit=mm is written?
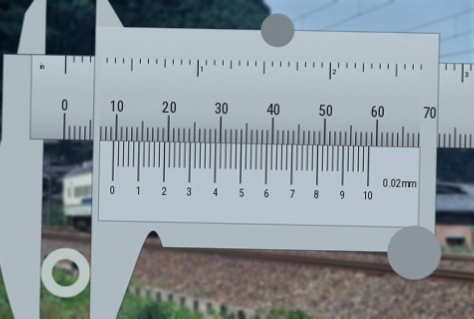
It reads value=9.5 unit=mm
